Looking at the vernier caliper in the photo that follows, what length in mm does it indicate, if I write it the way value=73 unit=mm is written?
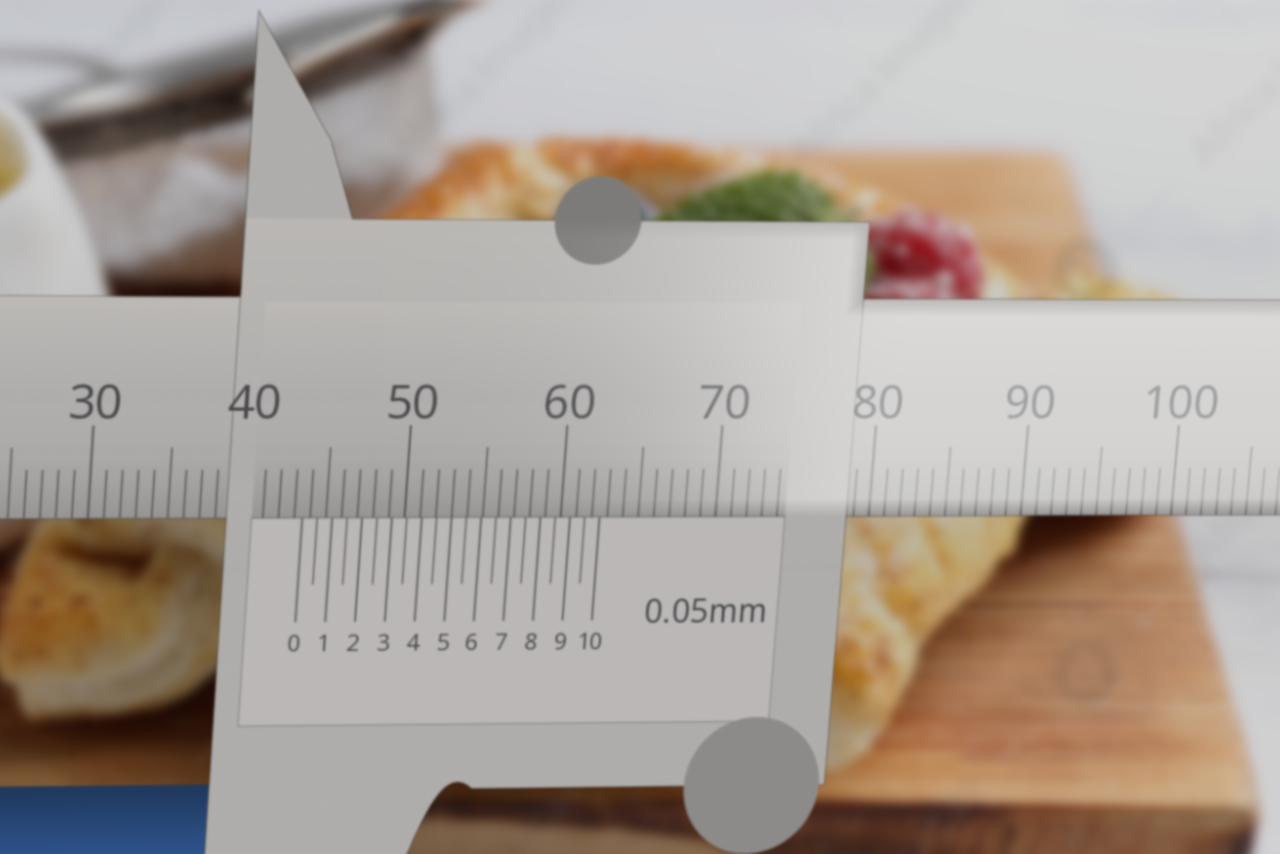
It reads value=43.5 unit=mm
